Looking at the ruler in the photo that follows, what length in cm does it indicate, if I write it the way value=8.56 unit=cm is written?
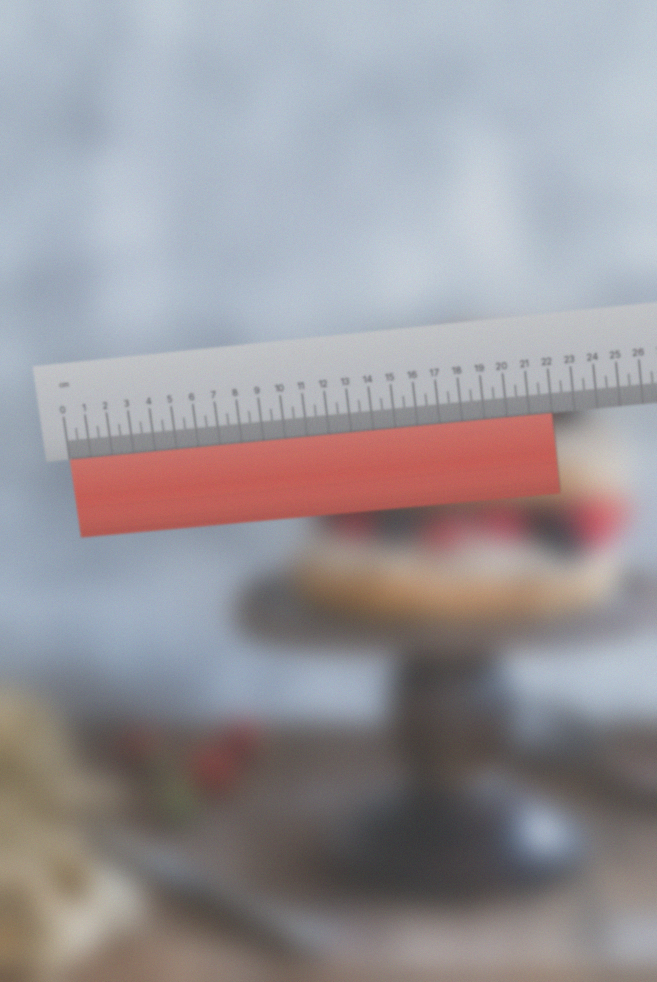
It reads value=22 unit=cm
